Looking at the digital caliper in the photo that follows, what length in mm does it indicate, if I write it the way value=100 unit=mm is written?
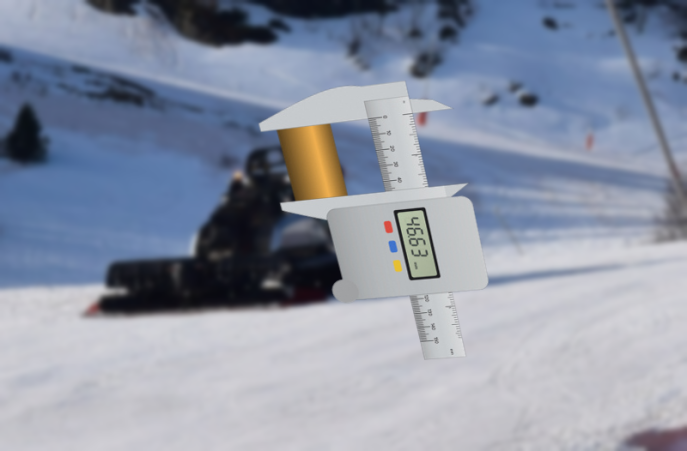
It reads value=46.63 unit=mm
